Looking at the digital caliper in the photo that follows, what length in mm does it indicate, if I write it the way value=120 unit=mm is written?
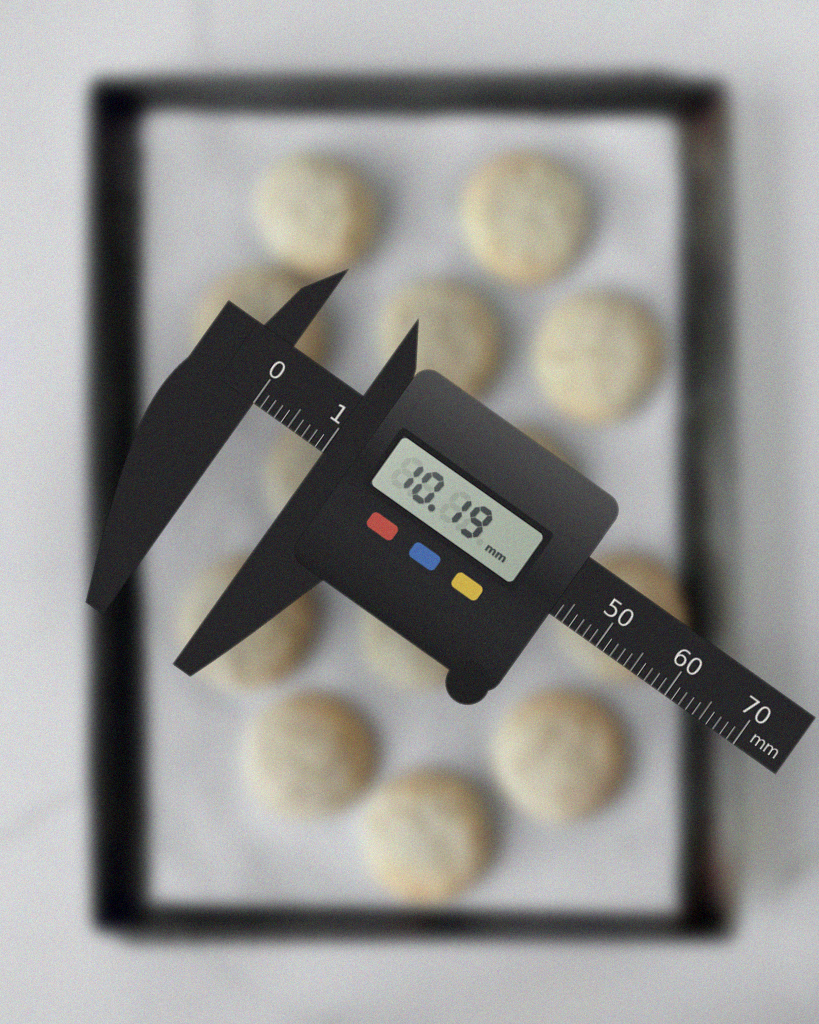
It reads value=10.19 unit=mm
